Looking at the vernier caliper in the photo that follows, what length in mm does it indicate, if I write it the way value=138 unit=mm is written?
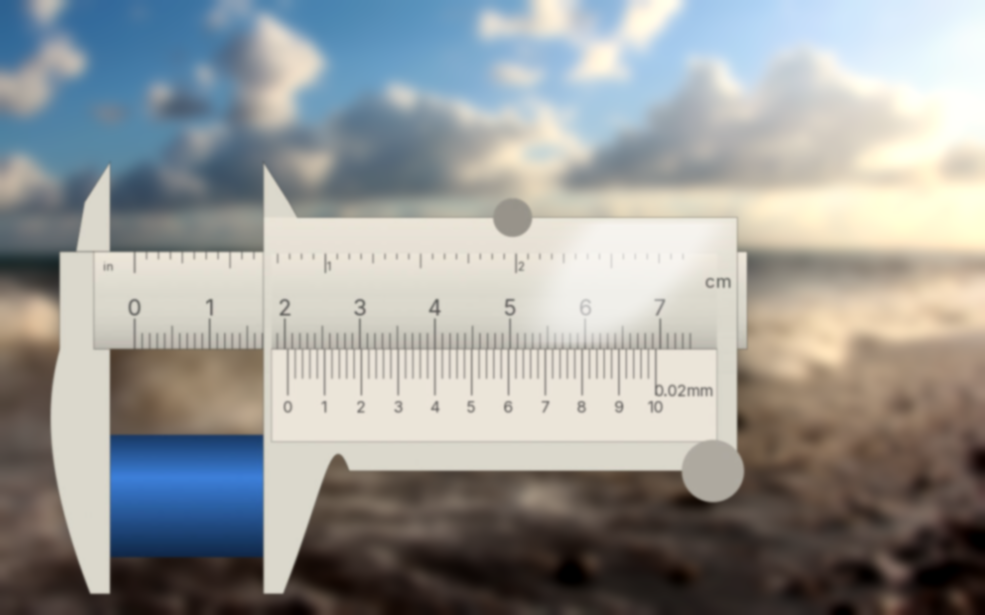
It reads value=20.4 unit=mm
